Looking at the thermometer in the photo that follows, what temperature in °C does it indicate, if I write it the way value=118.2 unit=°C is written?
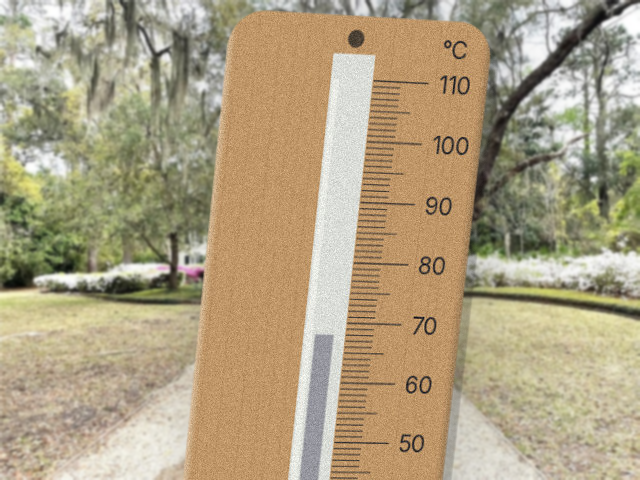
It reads value=68 unit=°C
